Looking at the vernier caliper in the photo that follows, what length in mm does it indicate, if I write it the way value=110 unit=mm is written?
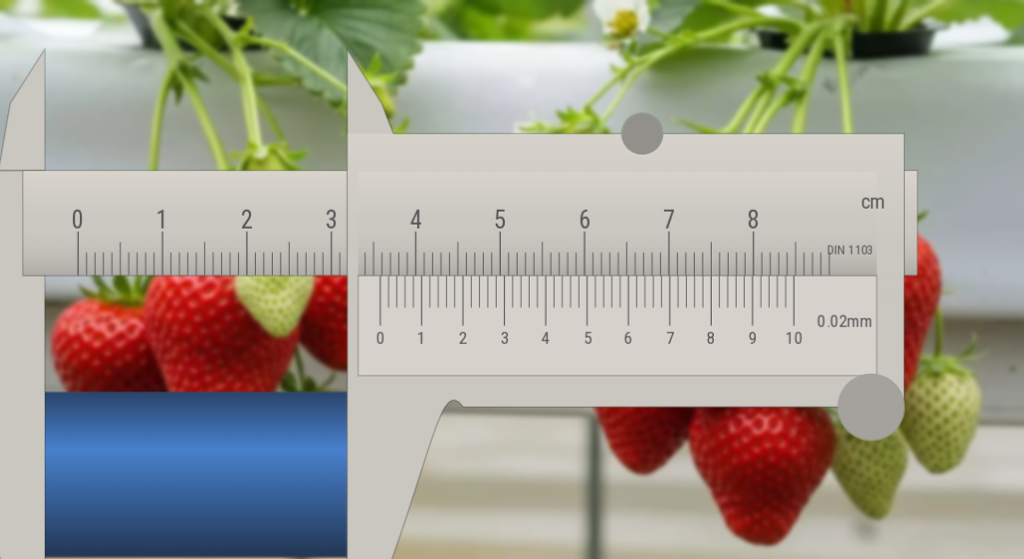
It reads value=35.8 unit=mm
